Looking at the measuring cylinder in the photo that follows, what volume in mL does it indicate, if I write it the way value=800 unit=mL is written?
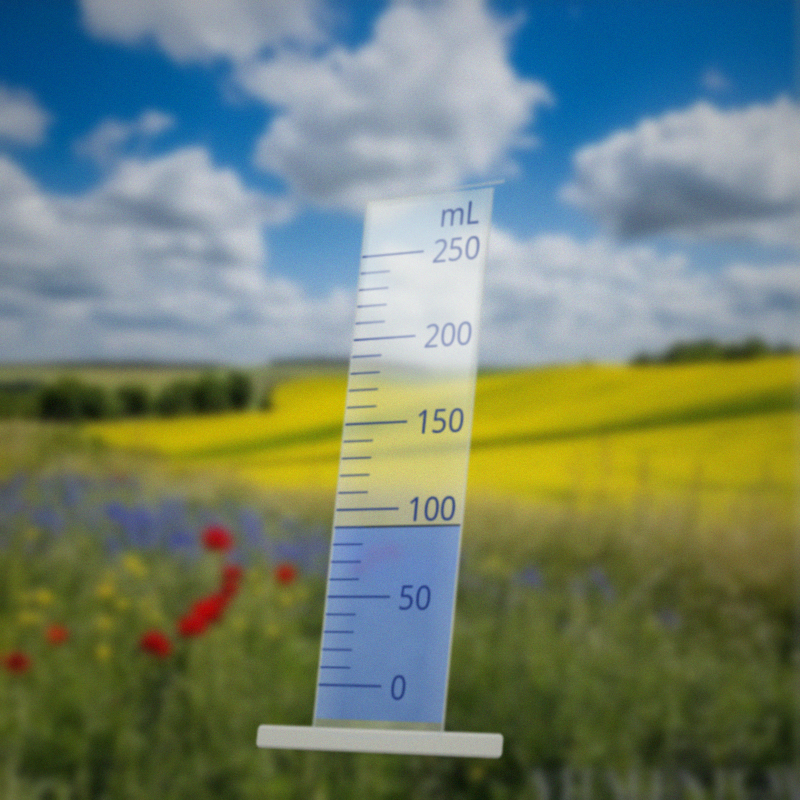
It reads value=90 unit=mL
